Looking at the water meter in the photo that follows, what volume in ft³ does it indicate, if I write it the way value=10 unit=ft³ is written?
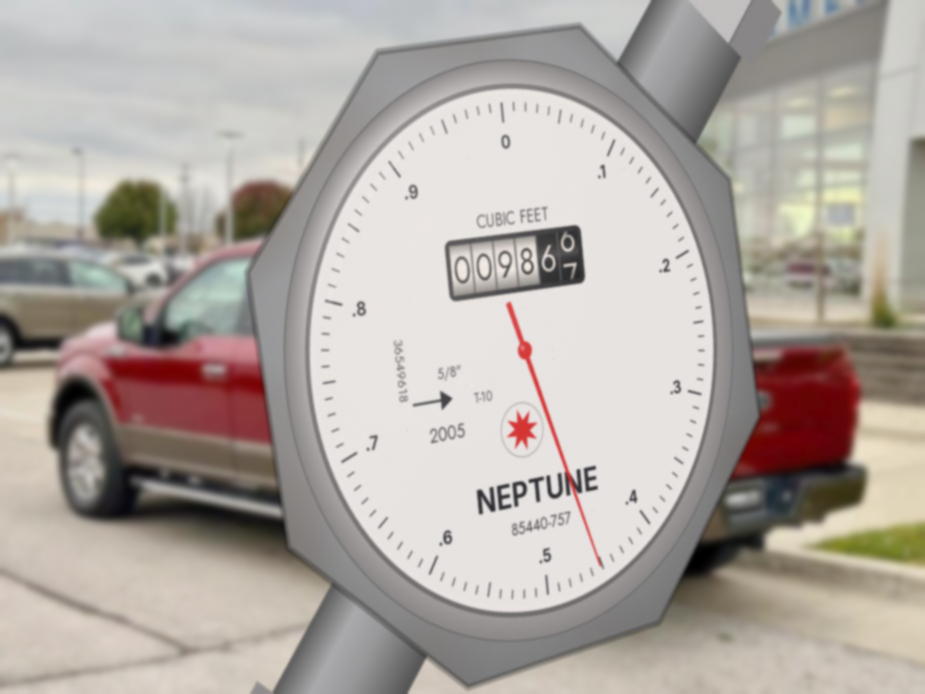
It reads value=9866.45 unit=ft³
